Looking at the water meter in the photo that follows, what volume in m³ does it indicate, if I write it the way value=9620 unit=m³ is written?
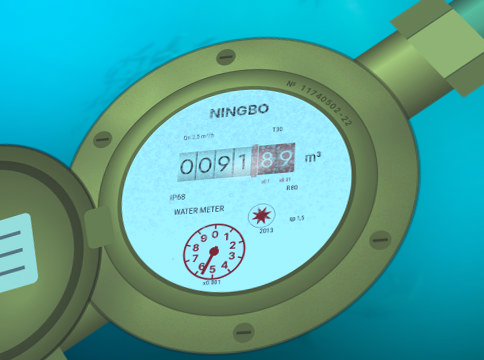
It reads value=91.895 unit=m³
